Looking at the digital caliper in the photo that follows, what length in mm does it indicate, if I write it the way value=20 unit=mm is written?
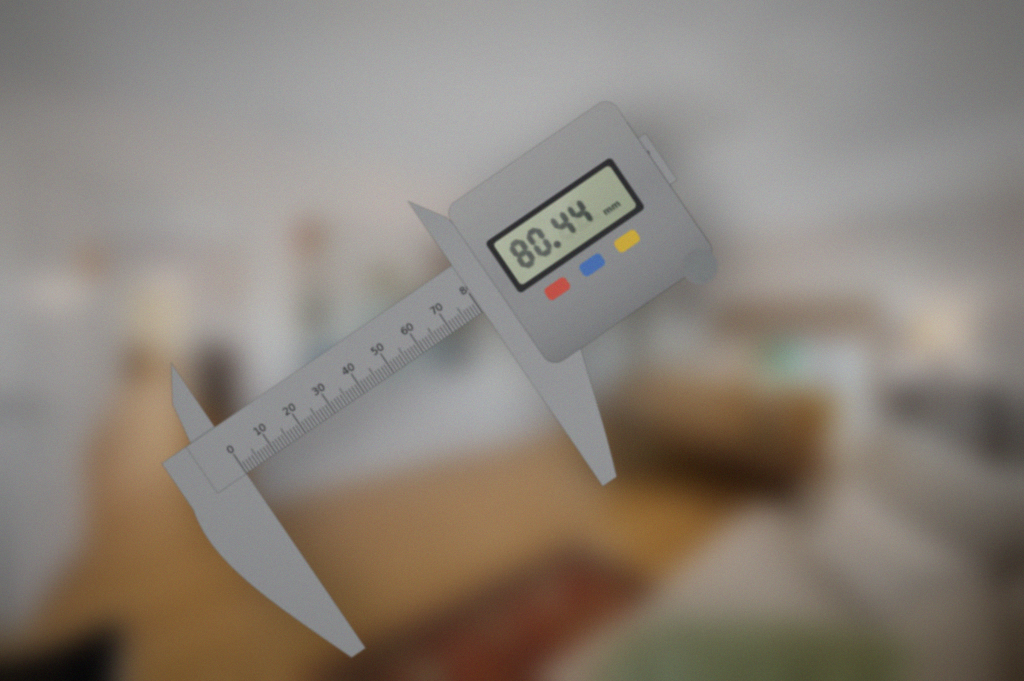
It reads value=80.44 unit=mm
